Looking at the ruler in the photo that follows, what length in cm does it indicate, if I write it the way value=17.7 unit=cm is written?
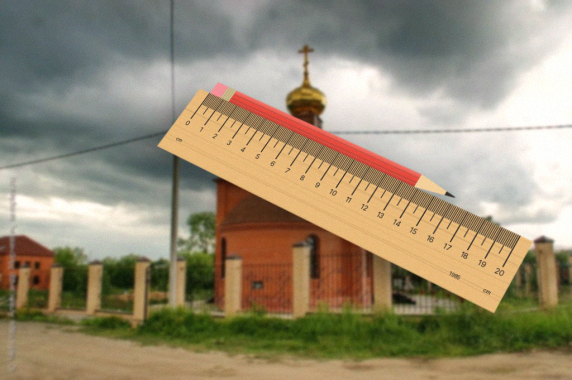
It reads value=16 unit=cm
